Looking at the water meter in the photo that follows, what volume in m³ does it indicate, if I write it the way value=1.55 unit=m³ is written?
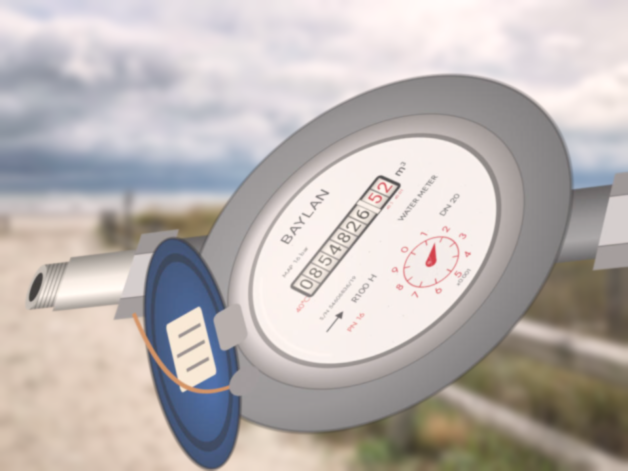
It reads value=854826.521 unit=m³
